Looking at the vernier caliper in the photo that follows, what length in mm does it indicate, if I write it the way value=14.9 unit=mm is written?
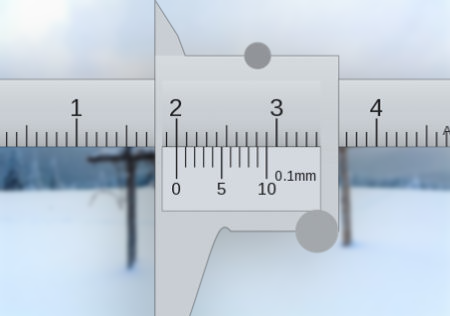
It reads value=20.0 unit=mm
